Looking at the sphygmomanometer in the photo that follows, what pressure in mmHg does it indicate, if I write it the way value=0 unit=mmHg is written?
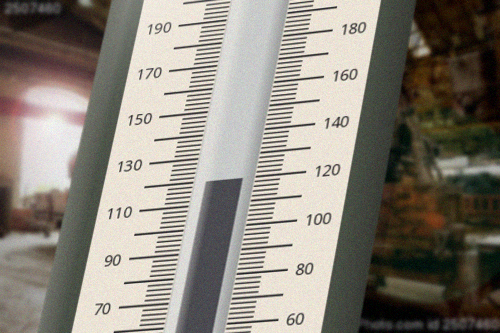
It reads value=120 unit=mmHg
